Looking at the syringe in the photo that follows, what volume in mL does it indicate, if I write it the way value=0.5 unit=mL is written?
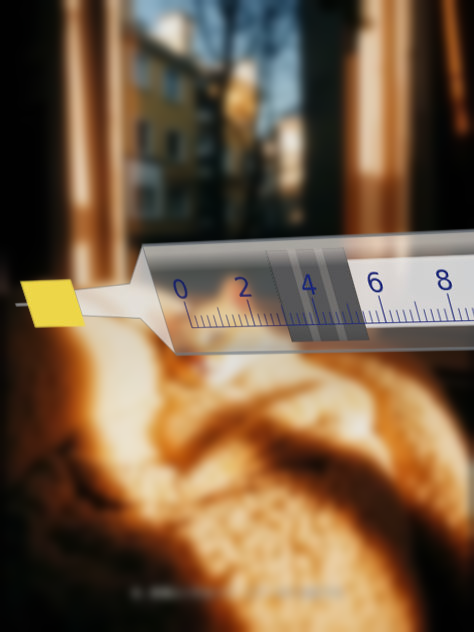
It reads value=3 unit=mL
